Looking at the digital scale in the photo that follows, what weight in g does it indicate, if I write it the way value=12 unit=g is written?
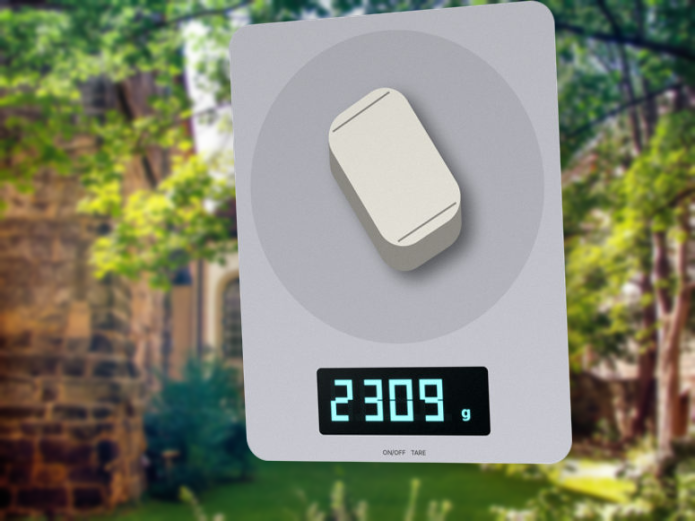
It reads value=2309 unit=g
